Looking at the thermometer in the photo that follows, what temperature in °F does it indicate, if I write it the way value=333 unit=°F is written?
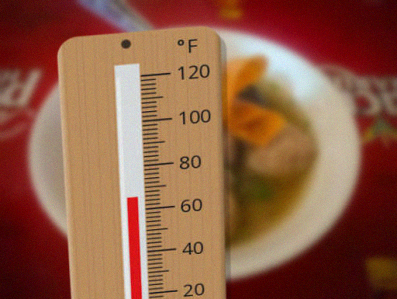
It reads value=66 unit=°F
